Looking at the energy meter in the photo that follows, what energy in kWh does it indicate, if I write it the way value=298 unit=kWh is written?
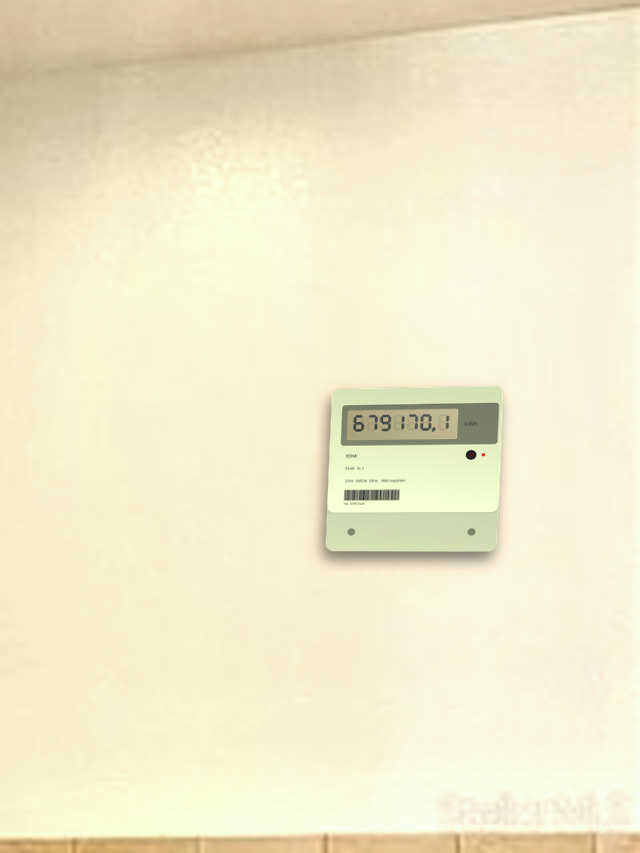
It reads value=679170.1 unit=kWh
